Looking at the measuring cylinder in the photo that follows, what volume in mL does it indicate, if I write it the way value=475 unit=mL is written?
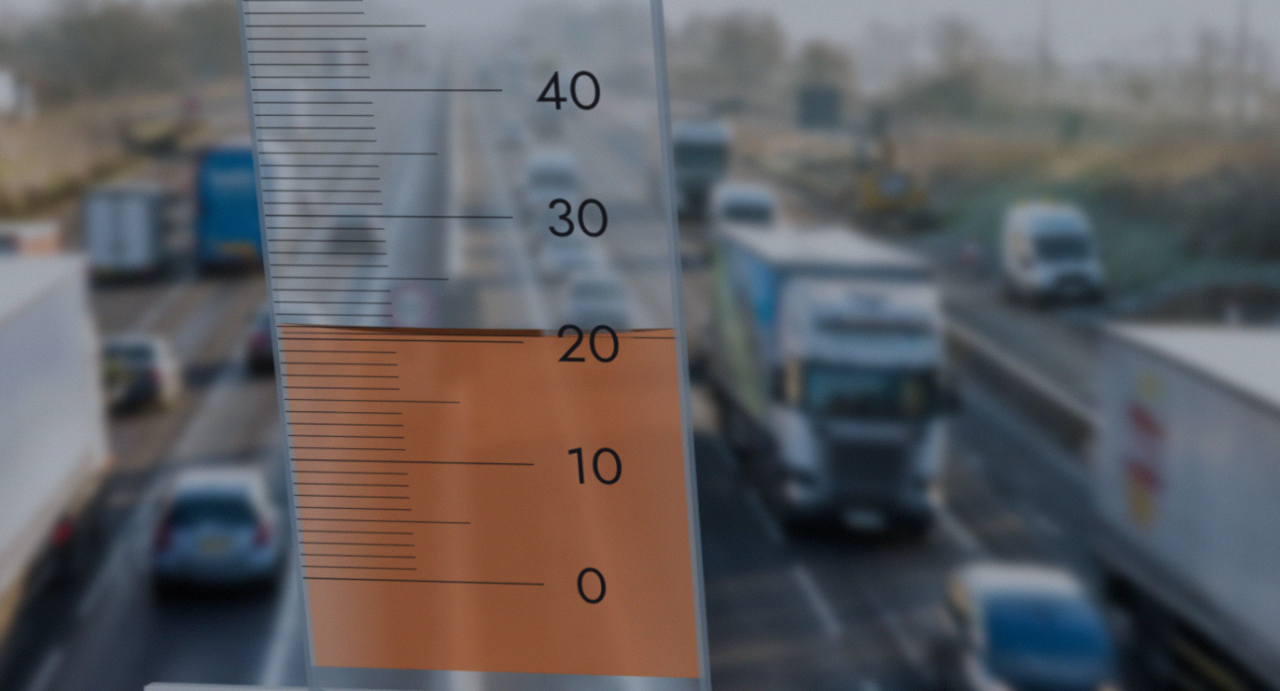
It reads value=20.5 unit=mL
